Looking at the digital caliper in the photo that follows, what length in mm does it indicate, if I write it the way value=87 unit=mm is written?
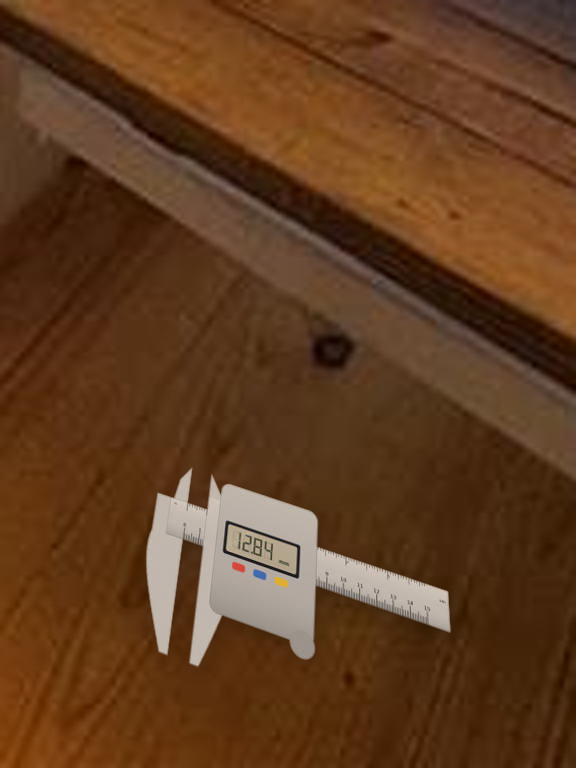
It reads value=12.84 unit=mm
